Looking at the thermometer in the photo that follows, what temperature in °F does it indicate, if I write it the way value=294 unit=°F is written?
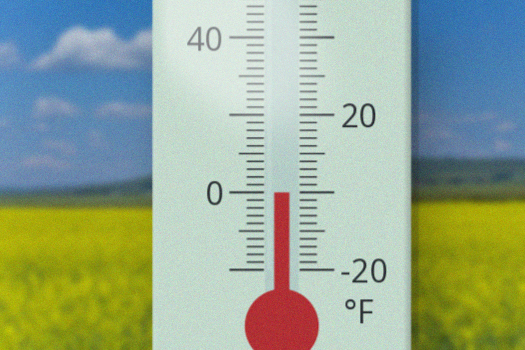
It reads value=0 unit=°F
